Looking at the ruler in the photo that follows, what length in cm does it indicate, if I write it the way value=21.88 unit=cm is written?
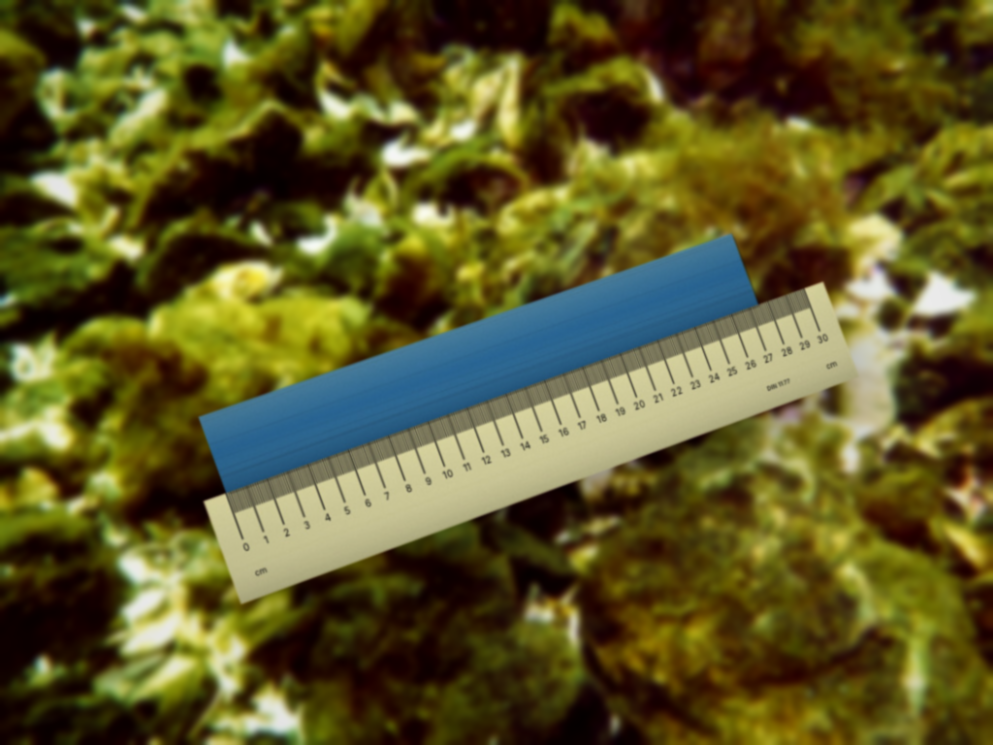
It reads value=27.5 unit=cm
